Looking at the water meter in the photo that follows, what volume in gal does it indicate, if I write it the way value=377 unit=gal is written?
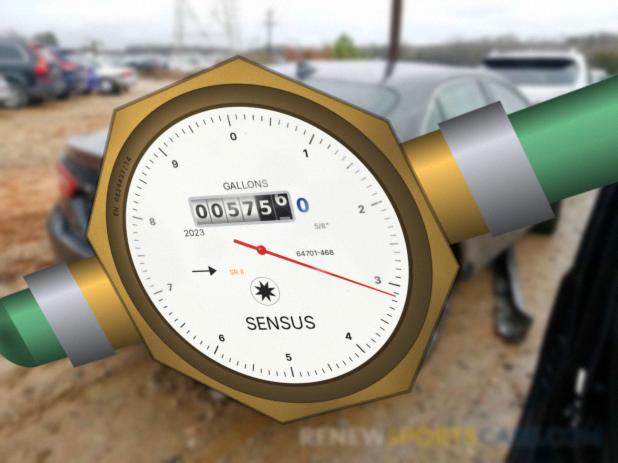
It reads value=57563.1 unit=gal
